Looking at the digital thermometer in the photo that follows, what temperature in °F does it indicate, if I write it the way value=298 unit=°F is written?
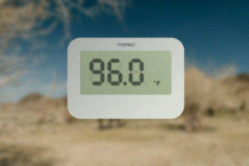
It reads value=96.0 unit=°F
